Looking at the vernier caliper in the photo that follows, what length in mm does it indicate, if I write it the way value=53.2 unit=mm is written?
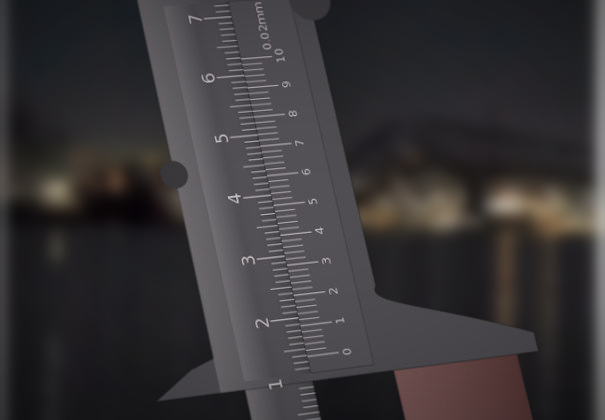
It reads value=13.8 unit=mm
